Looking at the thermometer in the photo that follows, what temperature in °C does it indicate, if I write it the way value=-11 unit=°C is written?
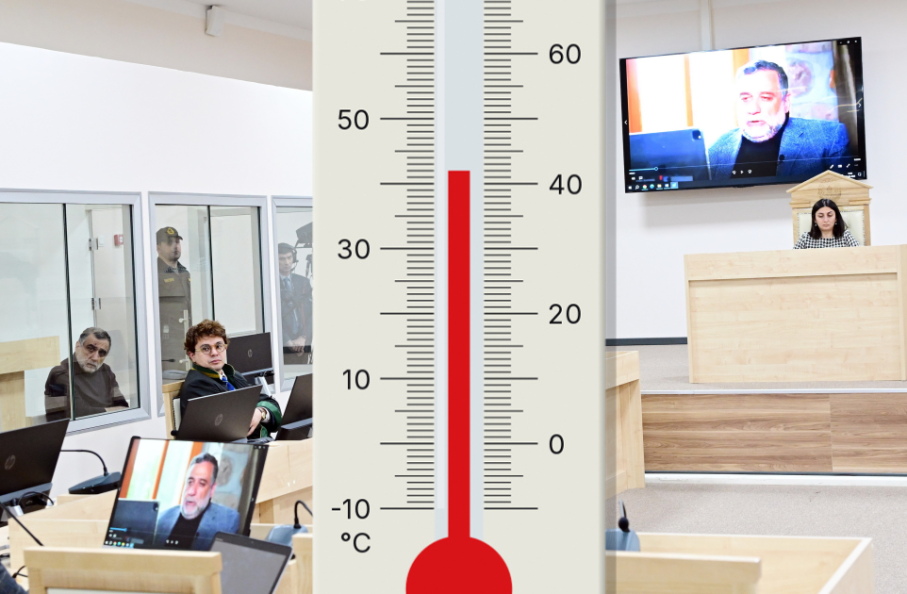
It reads value=42 unit=°C
